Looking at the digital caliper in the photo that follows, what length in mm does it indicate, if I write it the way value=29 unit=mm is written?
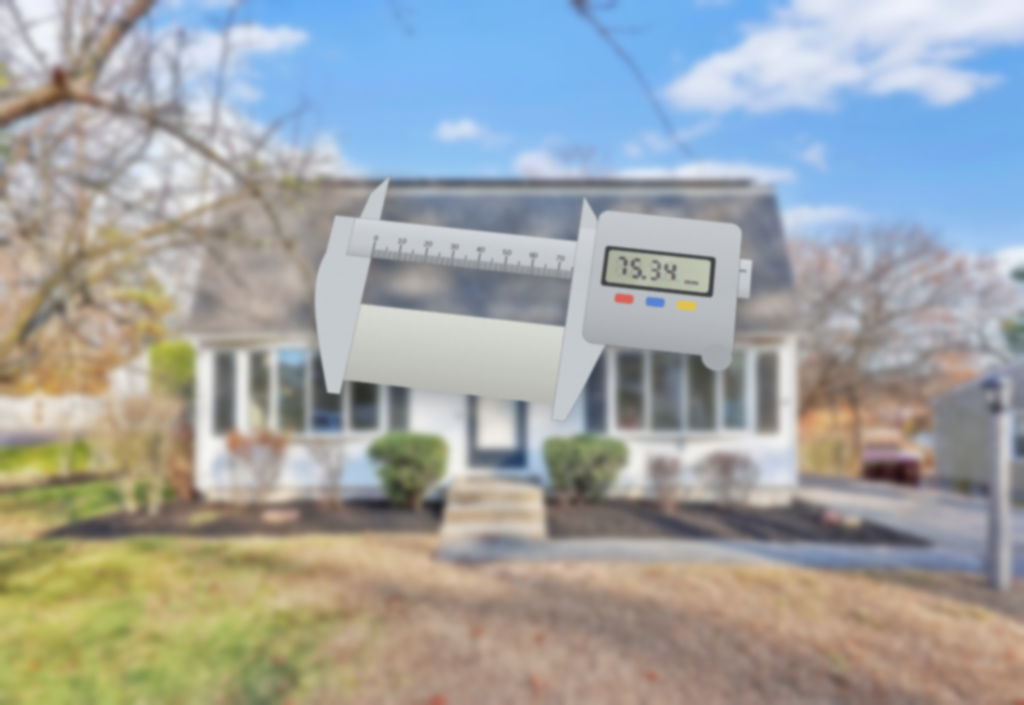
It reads value=75.34 unit=mm
